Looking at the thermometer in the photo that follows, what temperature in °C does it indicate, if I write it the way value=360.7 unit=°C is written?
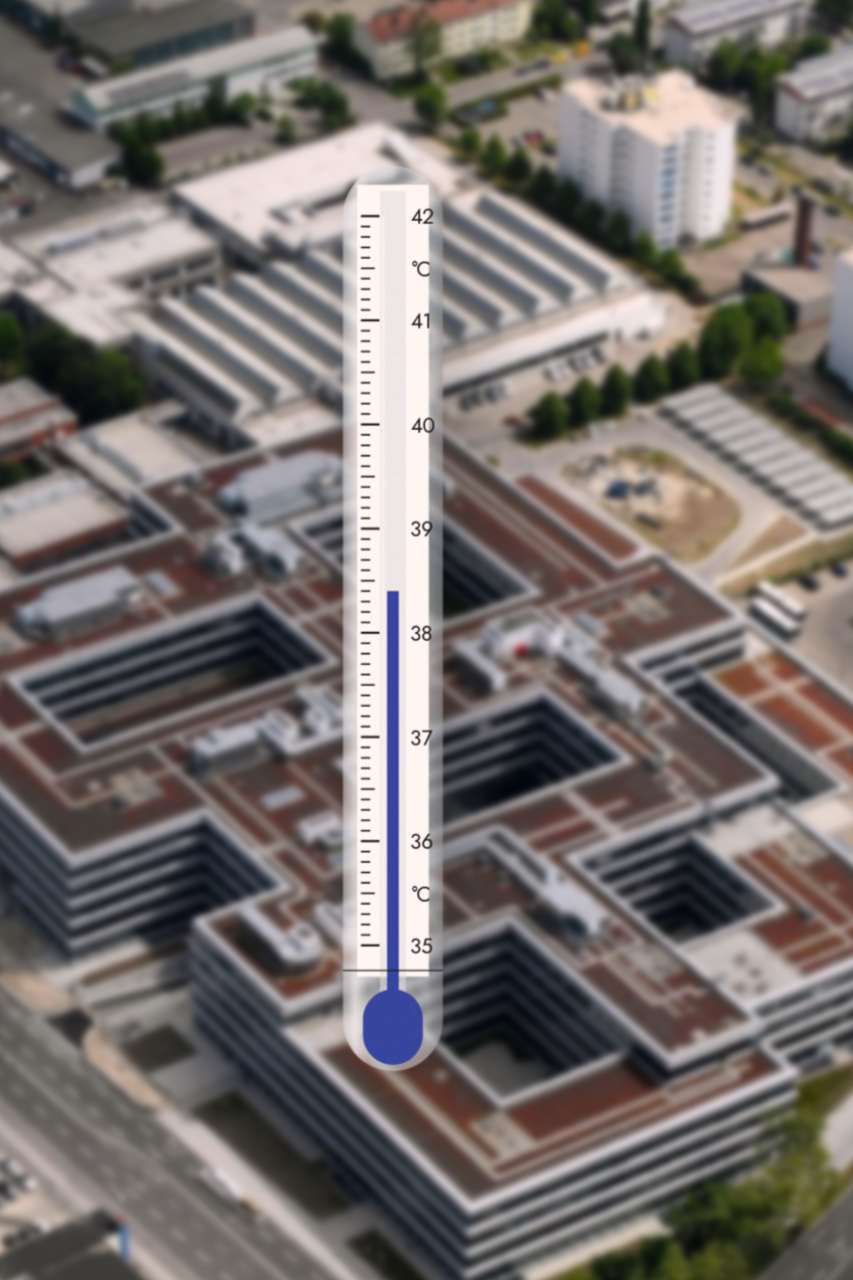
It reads value=38.4 unit=°C
